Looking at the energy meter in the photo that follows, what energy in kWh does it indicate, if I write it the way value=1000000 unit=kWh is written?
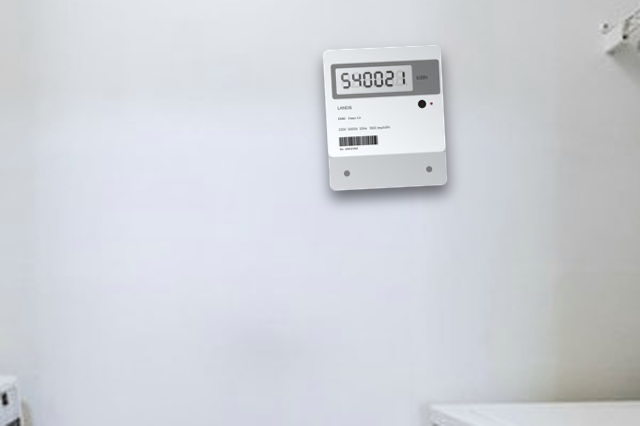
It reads value=540021 unit=kWh
